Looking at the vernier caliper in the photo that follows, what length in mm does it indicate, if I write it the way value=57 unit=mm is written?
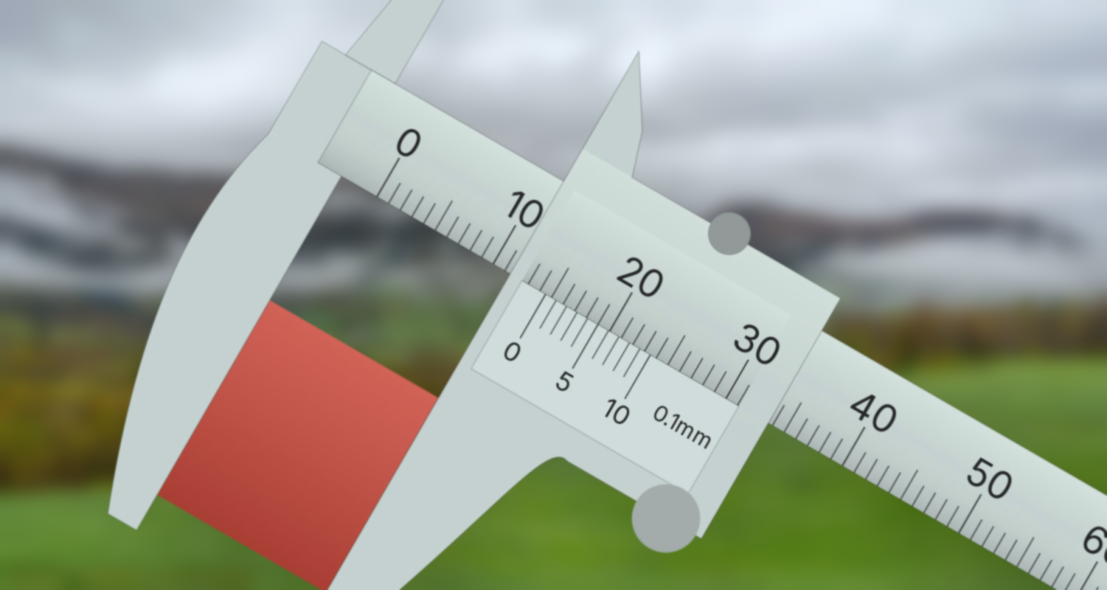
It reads value=14.5 unit=mm
